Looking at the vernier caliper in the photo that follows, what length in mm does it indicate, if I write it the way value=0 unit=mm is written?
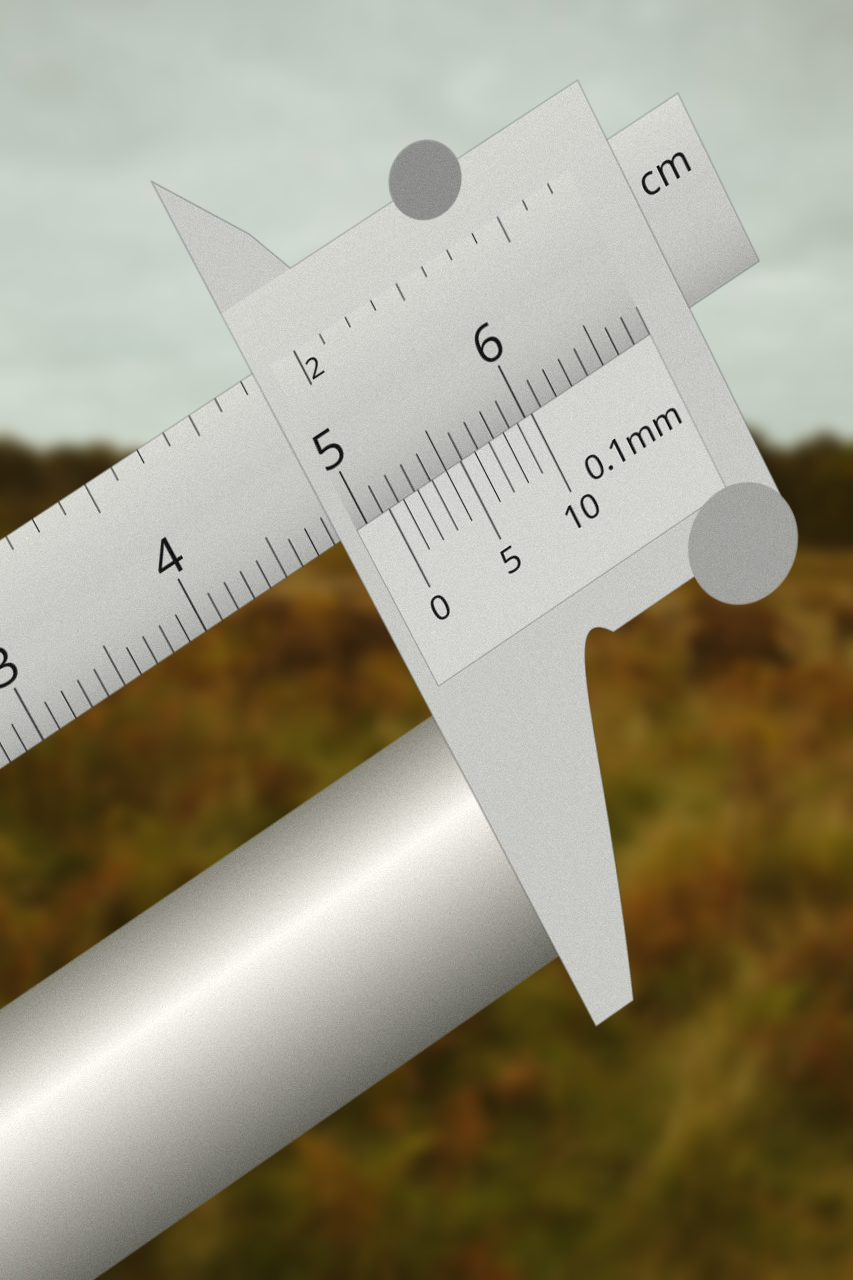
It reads value=51.4 unit=mm
